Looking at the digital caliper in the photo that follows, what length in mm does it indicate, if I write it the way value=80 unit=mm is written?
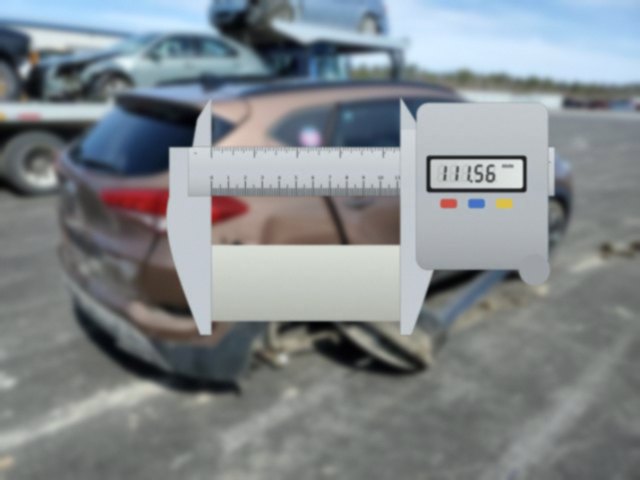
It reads value=111.56 unit=mm
